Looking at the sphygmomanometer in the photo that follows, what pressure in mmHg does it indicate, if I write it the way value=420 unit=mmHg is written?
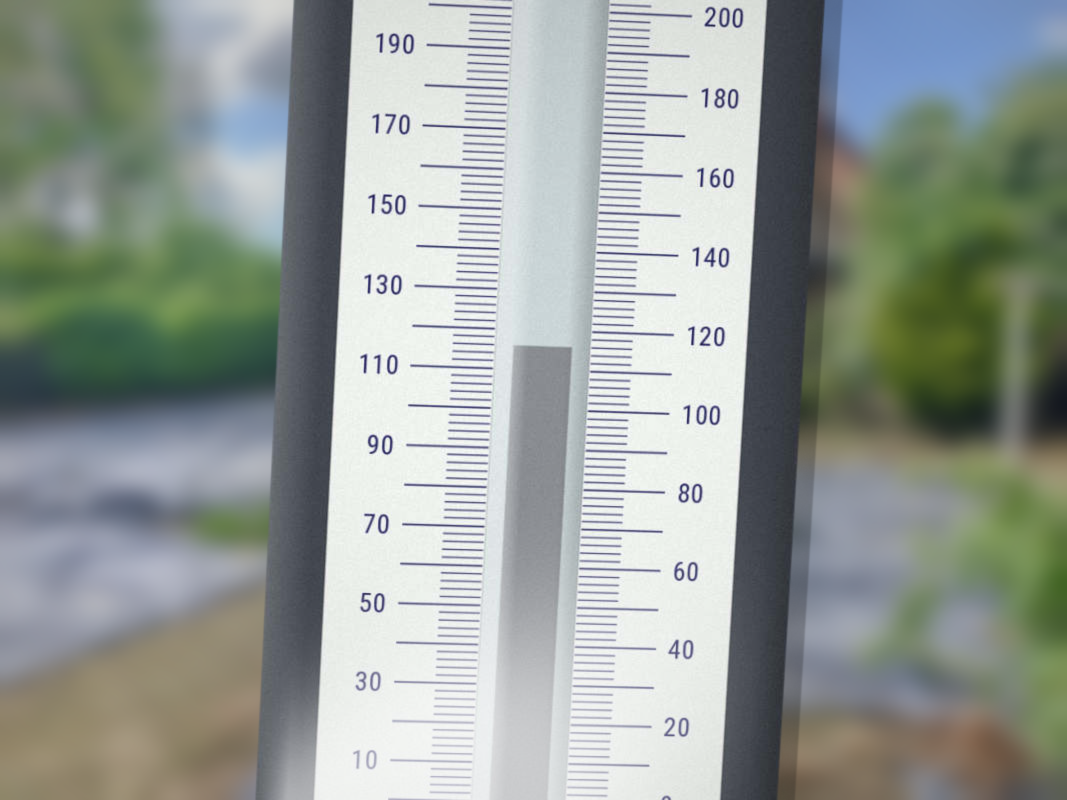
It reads value=116 unit=mmHg
